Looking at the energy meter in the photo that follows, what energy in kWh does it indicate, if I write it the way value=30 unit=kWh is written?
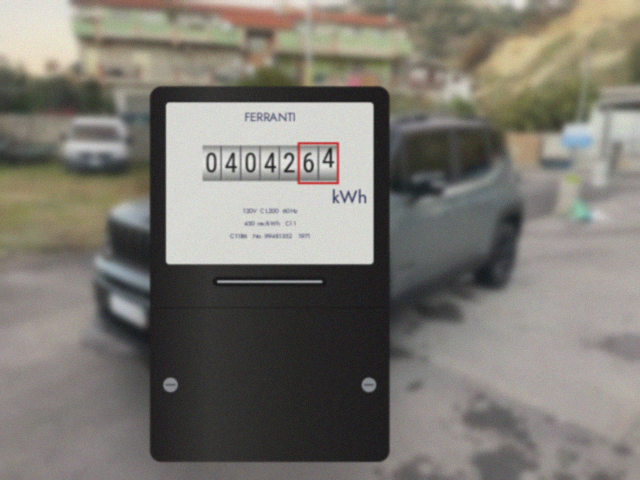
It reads value=4042.64 unit=kWh
